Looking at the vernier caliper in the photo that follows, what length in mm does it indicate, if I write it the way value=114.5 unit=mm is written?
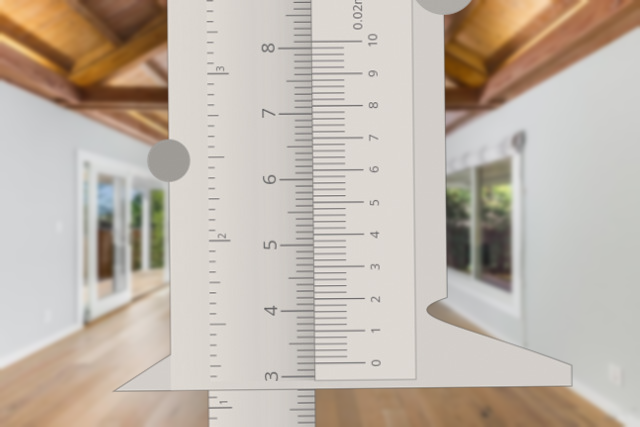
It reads value=32.0 unit=mm
